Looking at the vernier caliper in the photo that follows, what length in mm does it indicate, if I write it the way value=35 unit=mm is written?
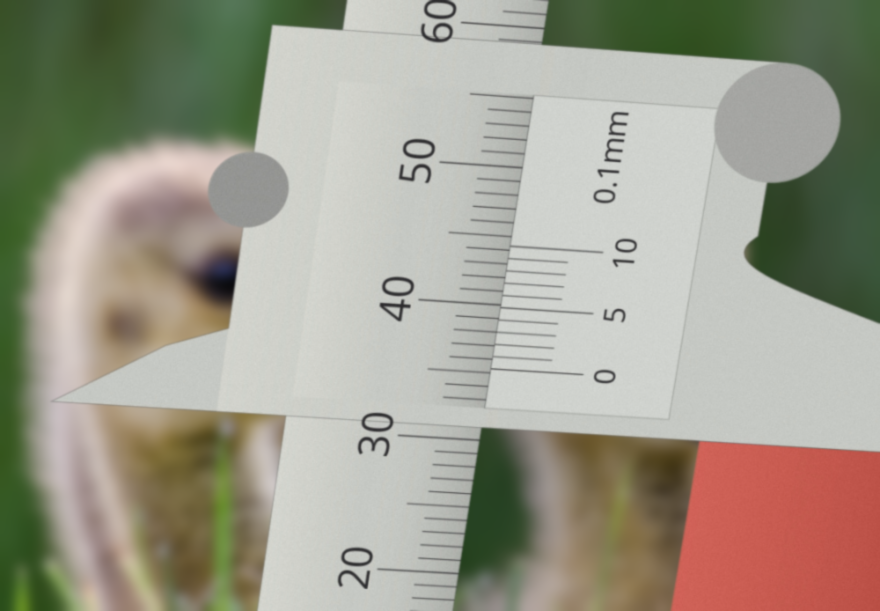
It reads value=35.3 unit=mm
